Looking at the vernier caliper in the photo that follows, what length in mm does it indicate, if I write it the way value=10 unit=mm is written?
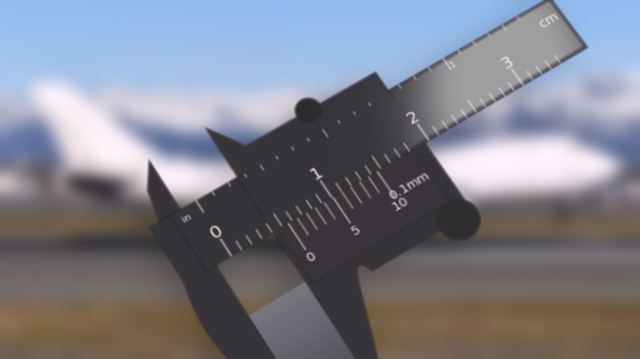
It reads value=5.6 unit=mm
